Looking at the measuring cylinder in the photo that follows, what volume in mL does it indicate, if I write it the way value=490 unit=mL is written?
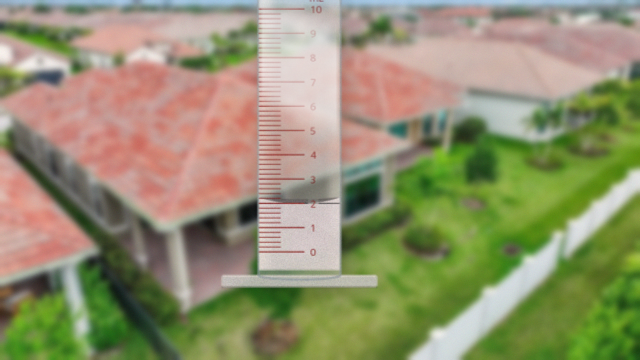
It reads value=2 unit=mL
